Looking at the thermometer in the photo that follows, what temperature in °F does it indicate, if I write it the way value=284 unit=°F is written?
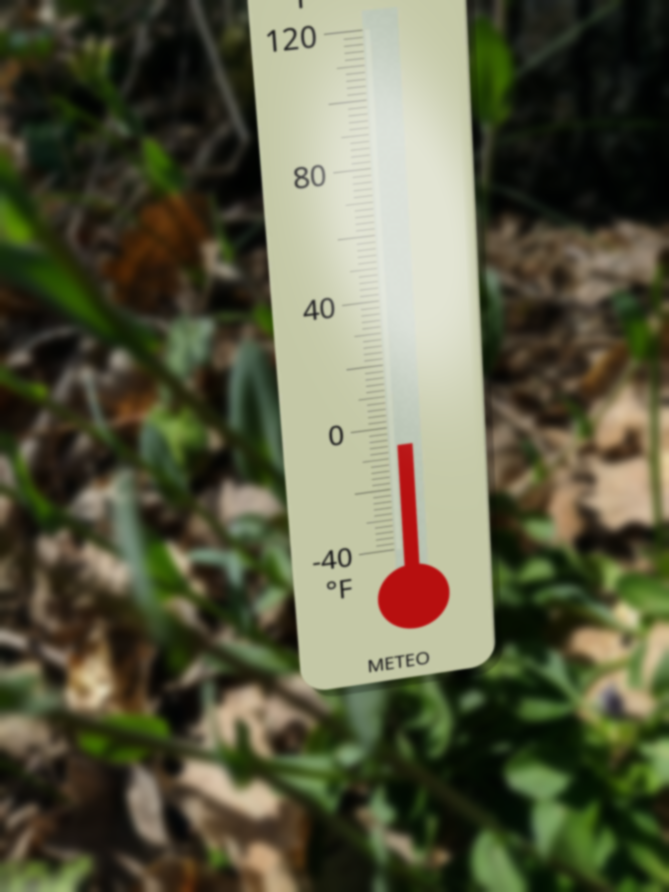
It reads value=-6 unit=°F
